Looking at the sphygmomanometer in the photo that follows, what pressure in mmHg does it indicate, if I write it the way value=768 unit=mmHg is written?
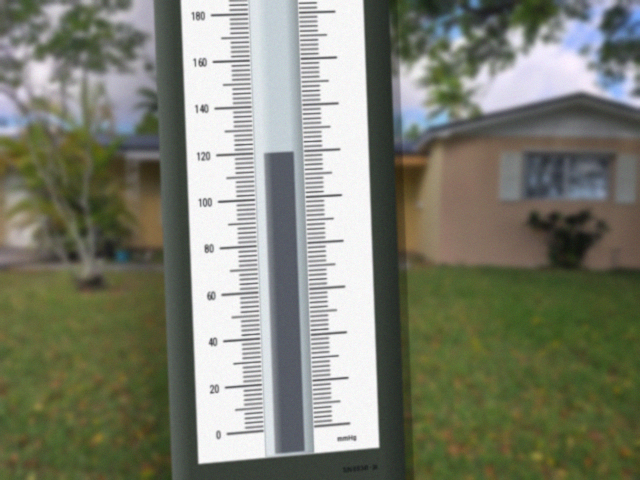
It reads value=120 unit=mmHg
